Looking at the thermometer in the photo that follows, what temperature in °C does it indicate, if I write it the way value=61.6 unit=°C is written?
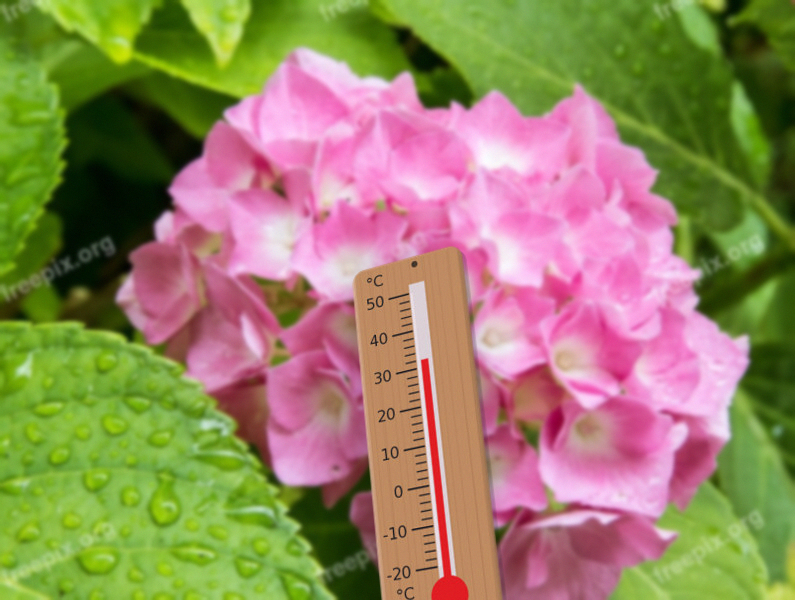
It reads value=32 unit=°C
